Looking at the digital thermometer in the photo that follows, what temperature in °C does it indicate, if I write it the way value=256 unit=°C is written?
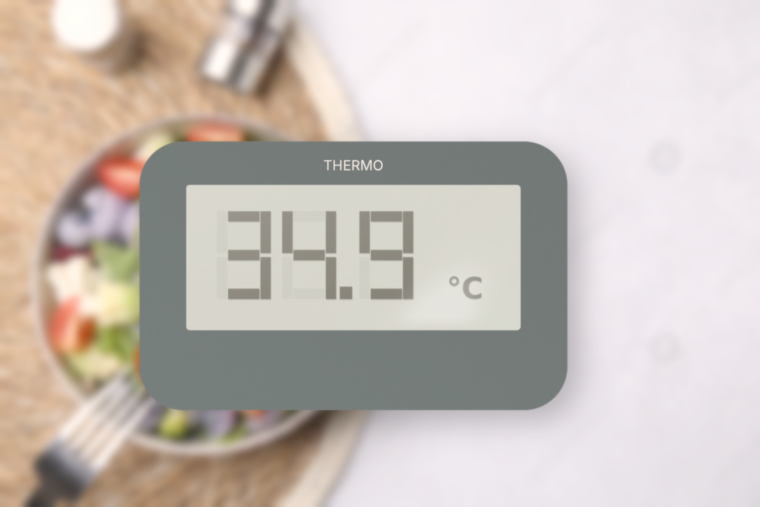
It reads value=34.9 unit=°C
